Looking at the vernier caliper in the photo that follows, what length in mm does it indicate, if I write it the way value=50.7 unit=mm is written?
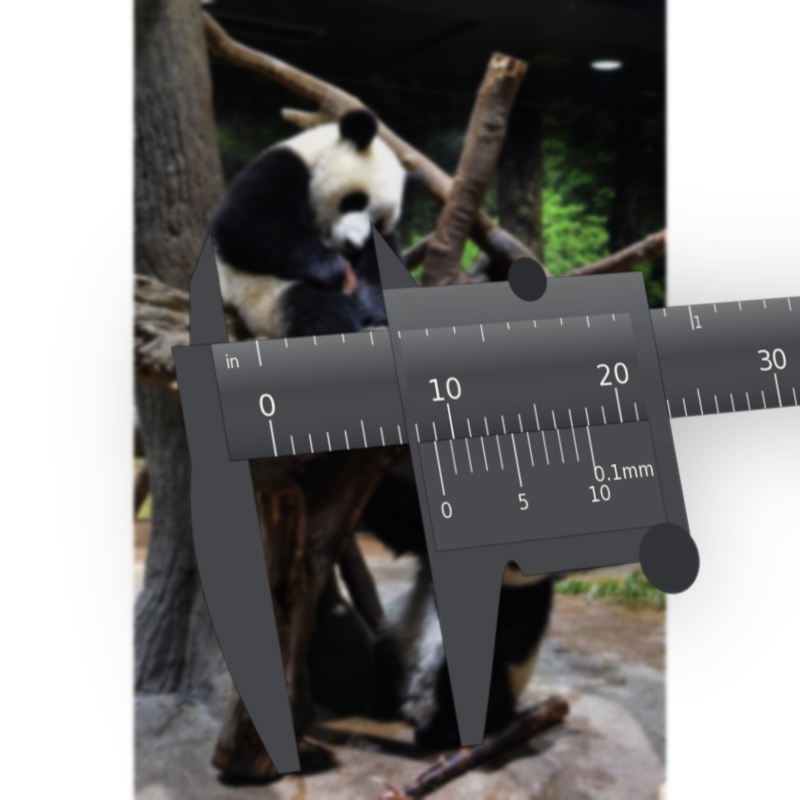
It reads value=8.9 unit=mm
